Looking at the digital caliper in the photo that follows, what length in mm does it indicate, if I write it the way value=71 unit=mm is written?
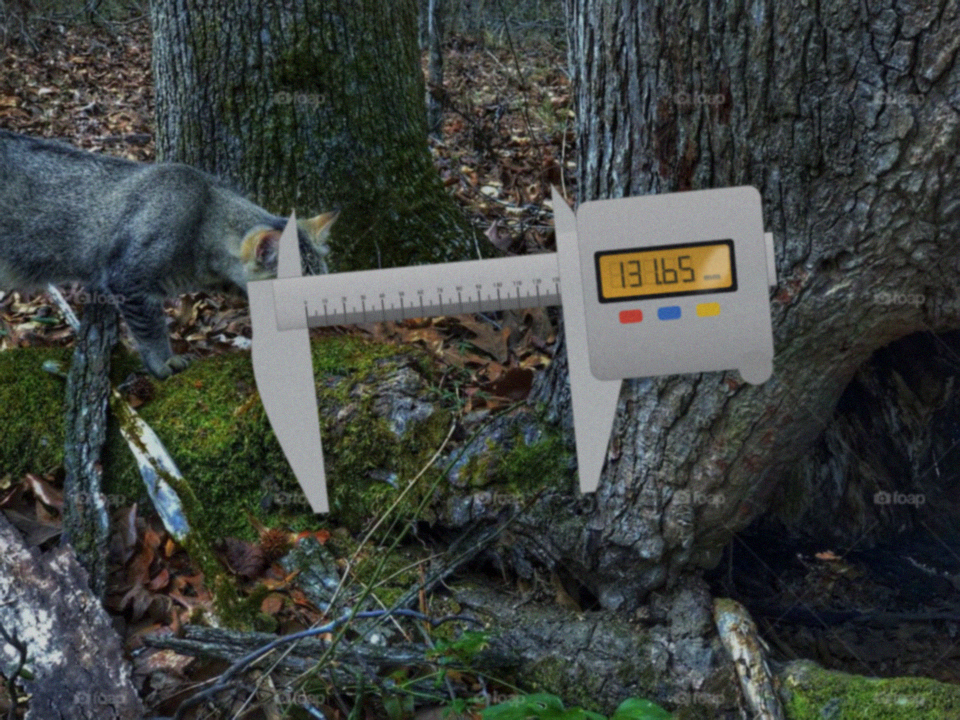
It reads value=131.65 unit=mm
